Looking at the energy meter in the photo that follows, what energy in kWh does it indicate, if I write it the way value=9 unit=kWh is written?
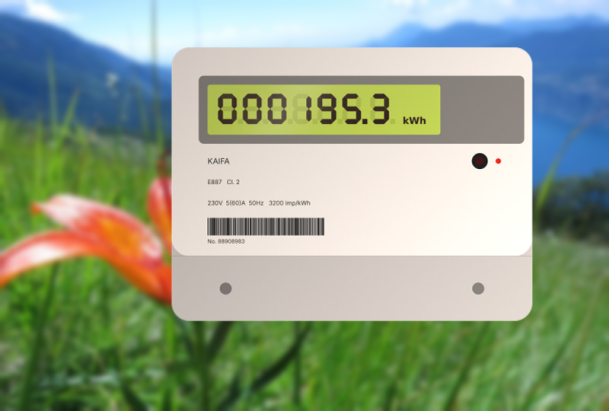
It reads value=195.3 unit=kWh
